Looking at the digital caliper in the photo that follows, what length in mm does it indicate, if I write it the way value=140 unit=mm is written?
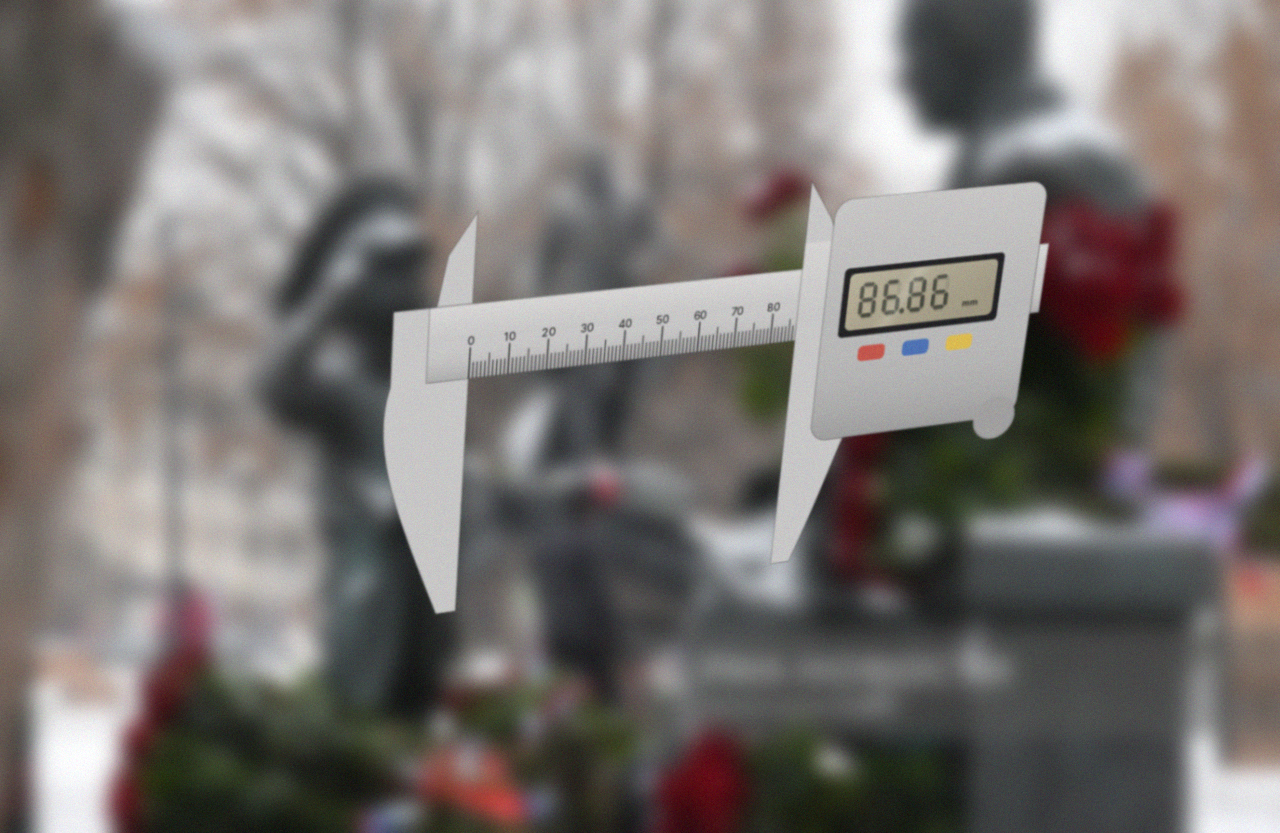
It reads value=86.86 unit=mm
